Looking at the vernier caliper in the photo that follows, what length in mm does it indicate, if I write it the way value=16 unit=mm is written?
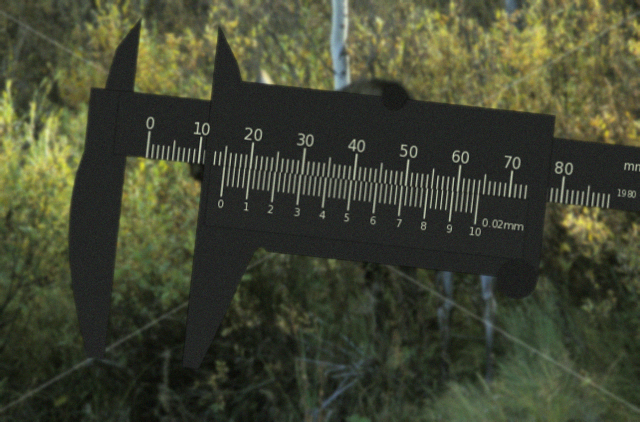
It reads value=15.0 unit=mm
